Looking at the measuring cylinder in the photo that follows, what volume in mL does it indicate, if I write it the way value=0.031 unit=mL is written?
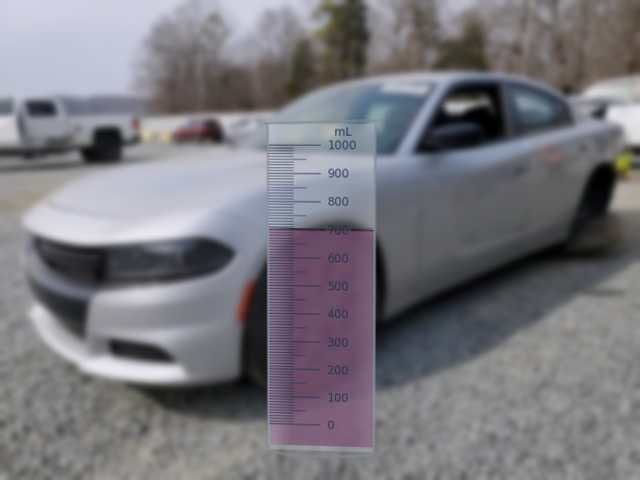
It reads value=700 unit=mL
